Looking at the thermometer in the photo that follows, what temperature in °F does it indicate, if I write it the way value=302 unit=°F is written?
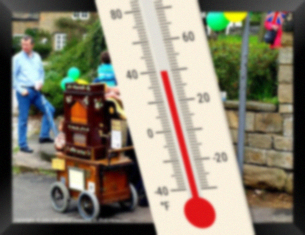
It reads value=40 unit=°F
